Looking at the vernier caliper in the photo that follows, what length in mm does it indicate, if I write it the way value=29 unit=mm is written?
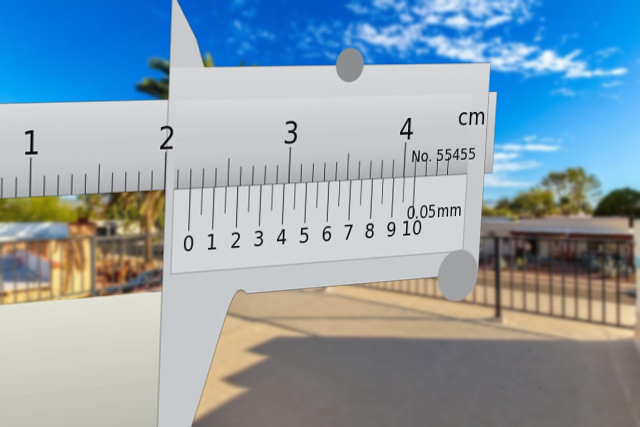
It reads value=22.0 unit=mm
